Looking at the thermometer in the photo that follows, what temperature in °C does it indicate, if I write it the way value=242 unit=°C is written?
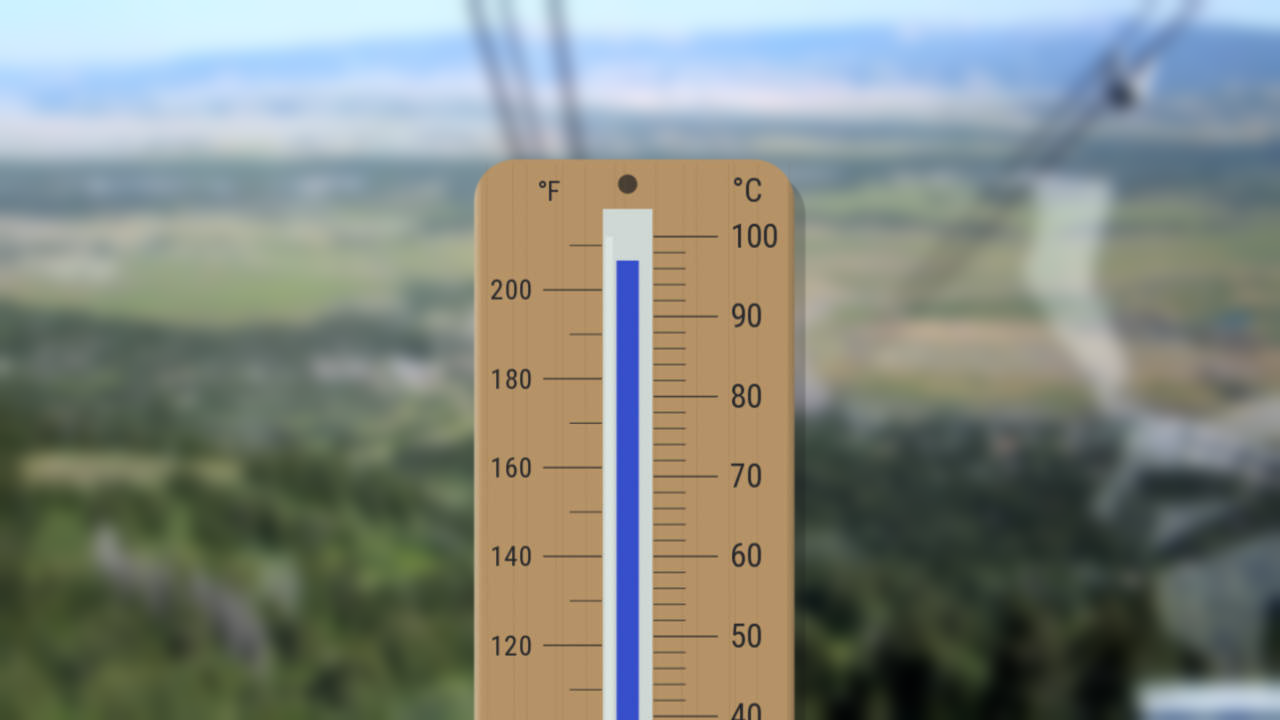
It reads value=97 unit=°C
